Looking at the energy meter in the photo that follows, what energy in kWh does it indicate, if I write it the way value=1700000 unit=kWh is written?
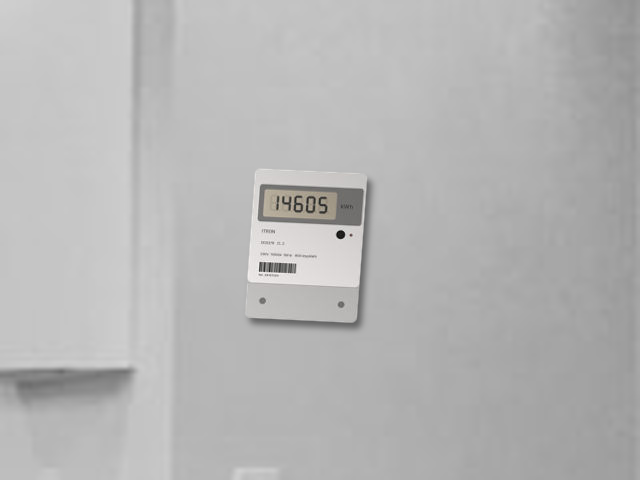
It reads value=14605 unit=kWh
